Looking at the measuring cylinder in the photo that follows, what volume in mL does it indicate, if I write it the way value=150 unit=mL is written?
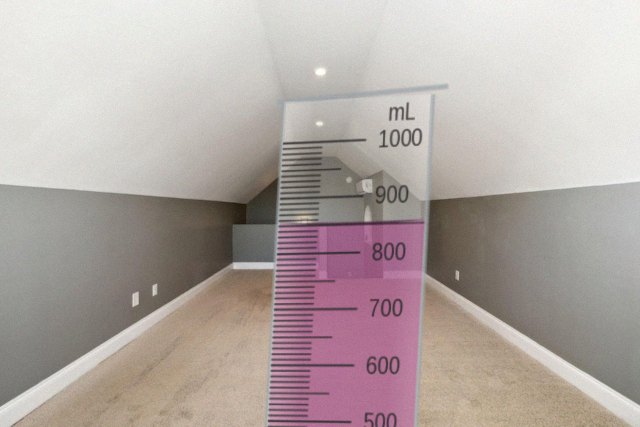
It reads value=850 unit=mL
